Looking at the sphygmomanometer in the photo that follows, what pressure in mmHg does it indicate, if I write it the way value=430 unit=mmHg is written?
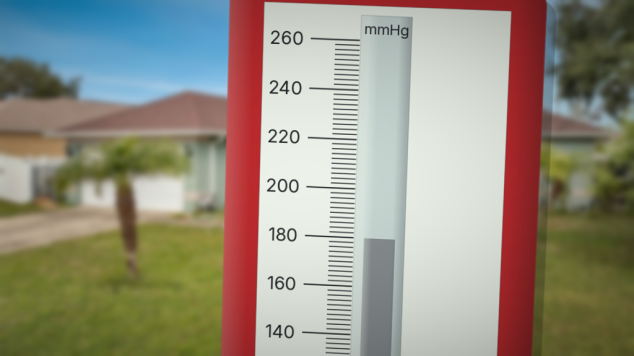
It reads value=180 unit=mmHg
